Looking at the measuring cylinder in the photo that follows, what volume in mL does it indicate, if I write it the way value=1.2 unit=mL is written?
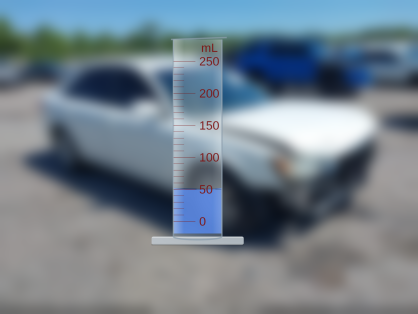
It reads value=50 unit=mL
